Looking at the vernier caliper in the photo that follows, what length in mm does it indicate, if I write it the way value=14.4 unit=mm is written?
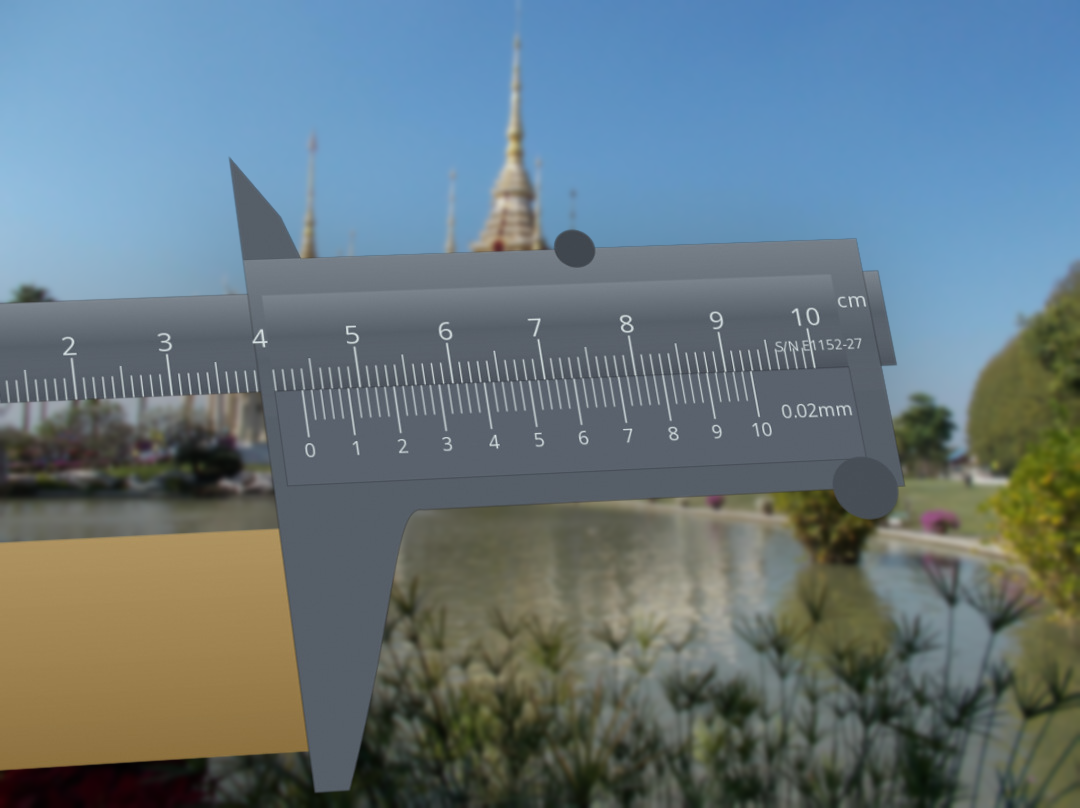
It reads value=43.8 unit=mm
